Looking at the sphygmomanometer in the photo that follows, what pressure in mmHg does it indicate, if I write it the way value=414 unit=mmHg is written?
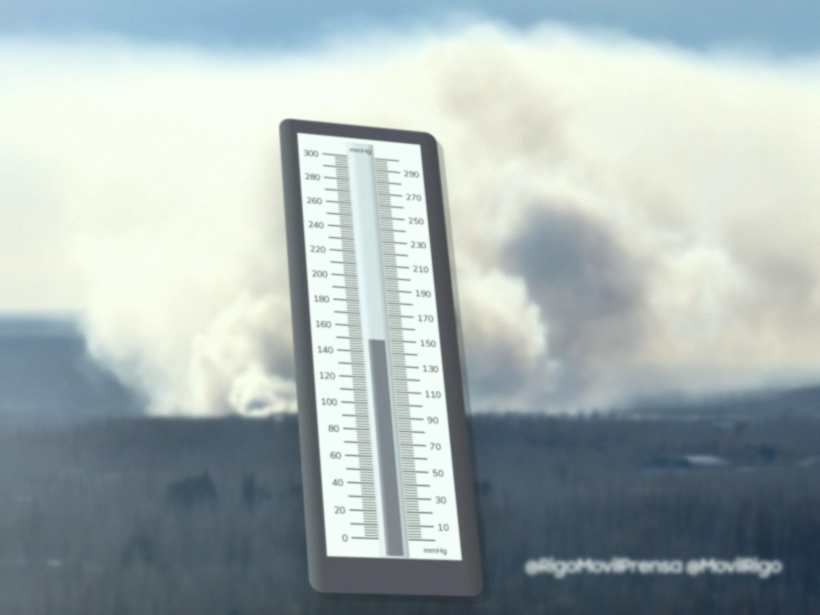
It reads value=150 unit=mmHg
